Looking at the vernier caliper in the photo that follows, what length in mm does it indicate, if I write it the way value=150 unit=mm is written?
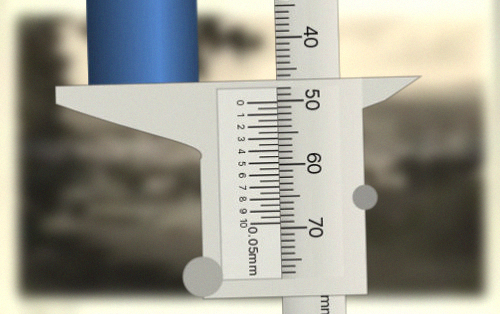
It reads value=50.2 unit=mm
